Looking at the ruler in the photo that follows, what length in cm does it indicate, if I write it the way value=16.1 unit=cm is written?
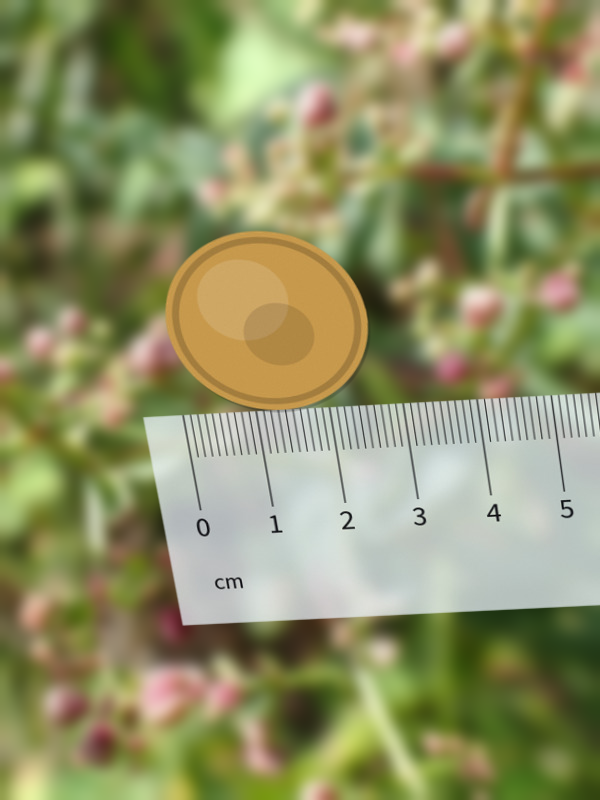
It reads value=2.7 unit=cm
